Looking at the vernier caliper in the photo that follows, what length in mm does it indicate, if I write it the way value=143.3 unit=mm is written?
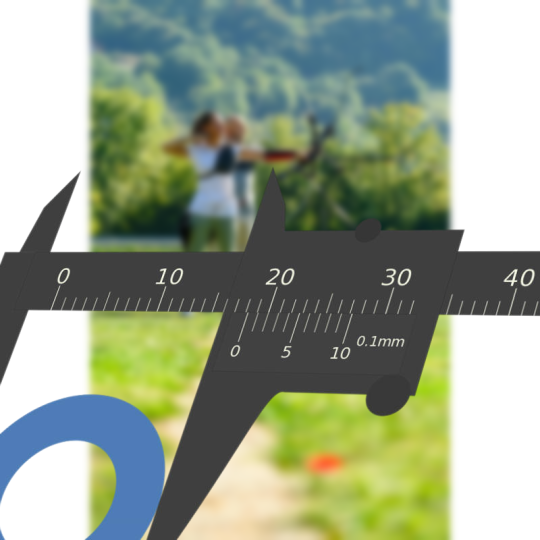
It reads value=18.2 unit=mm
